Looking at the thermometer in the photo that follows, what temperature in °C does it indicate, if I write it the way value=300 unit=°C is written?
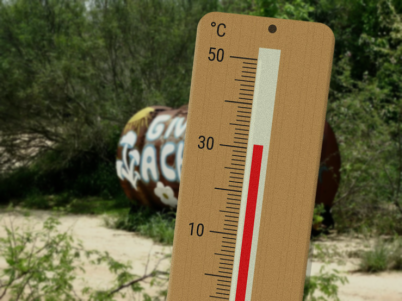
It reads value=31 unit=°C
